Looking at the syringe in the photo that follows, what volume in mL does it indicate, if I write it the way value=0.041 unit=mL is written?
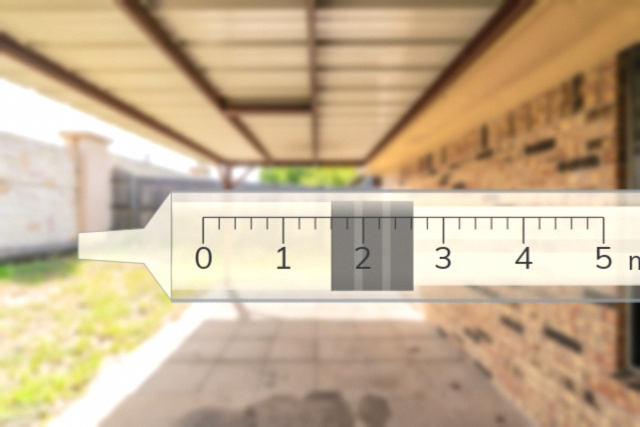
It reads value=1.6 unit=mL
